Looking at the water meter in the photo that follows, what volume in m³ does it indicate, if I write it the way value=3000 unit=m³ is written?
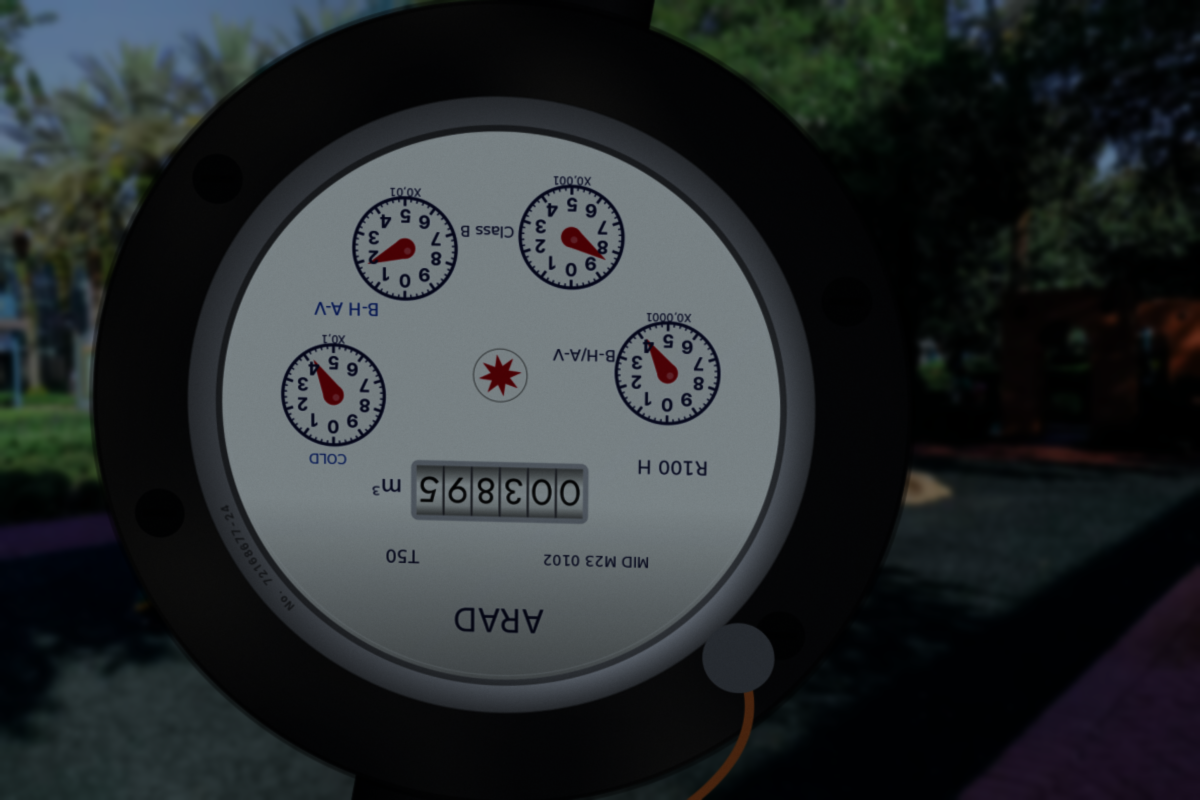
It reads value=3895.4184 unit=m³
